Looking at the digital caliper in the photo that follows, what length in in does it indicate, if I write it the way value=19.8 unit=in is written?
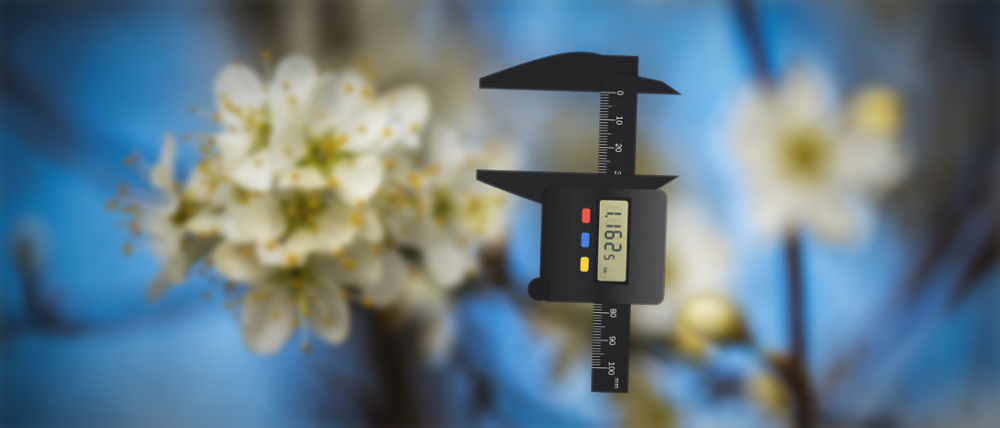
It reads value=1.1625 unit=in
